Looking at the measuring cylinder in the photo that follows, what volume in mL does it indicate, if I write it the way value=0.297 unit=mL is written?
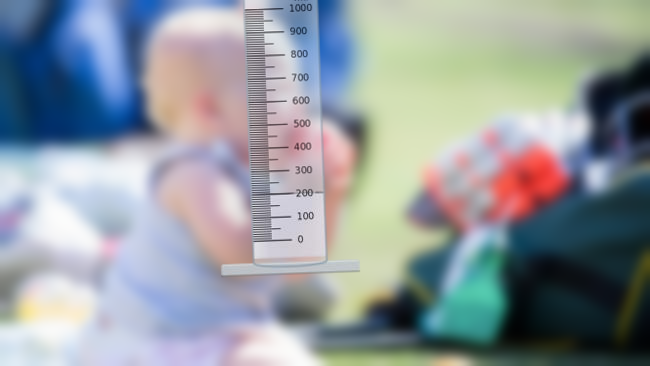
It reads value=200 unit=mL
